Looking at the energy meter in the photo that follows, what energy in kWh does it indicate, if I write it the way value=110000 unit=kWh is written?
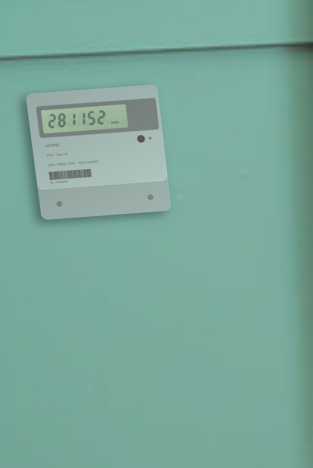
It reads value=281152 unit=kWh
